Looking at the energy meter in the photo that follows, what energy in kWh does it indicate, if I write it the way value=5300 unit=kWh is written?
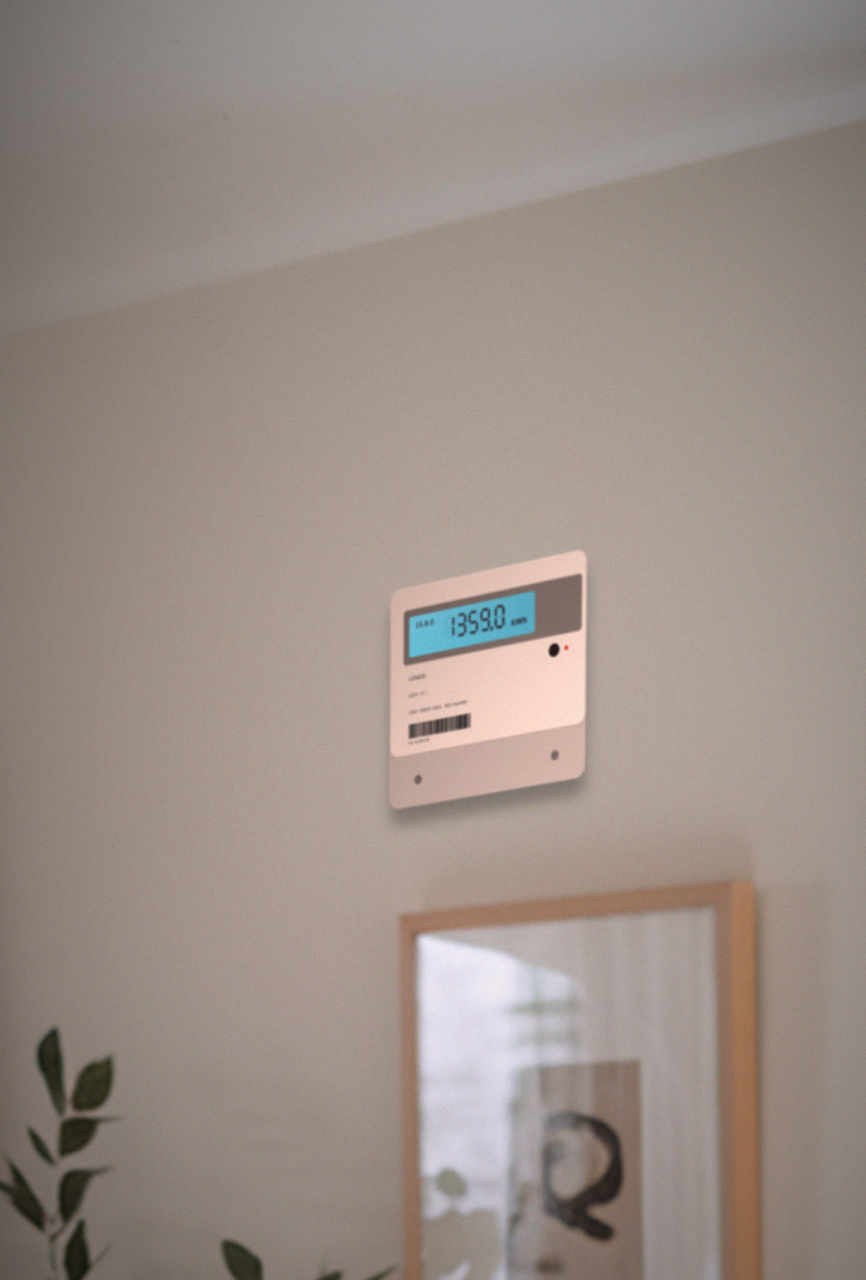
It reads value=1359.0 unit=kWh
